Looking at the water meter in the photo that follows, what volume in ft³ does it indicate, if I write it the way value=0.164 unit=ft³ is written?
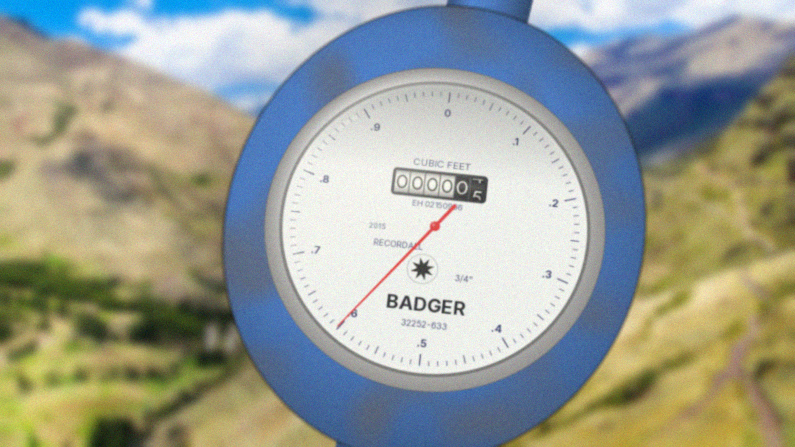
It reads value=4.60 unit=ft³
